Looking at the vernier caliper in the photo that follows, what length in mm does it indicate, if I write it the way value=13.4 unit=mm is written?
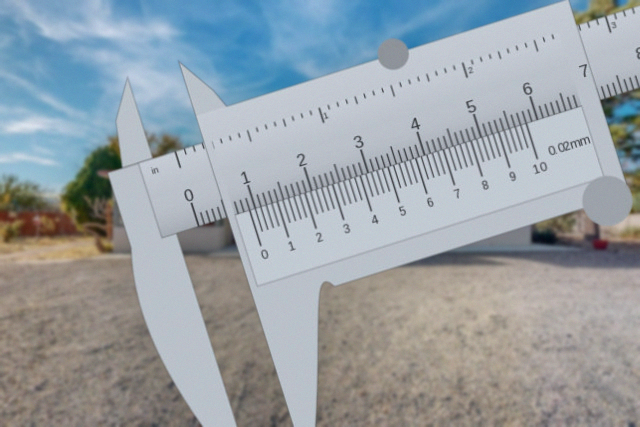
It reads value=9.0 unit=mm
